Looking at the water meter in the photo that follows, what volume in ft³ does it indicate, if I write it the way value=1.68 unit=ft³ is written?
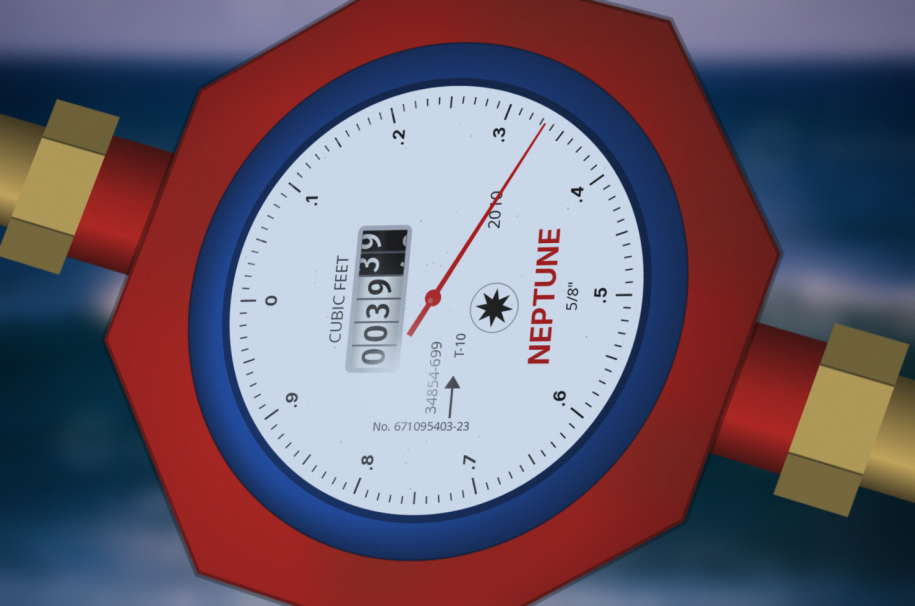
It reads value=3939.33 unit=ft³
